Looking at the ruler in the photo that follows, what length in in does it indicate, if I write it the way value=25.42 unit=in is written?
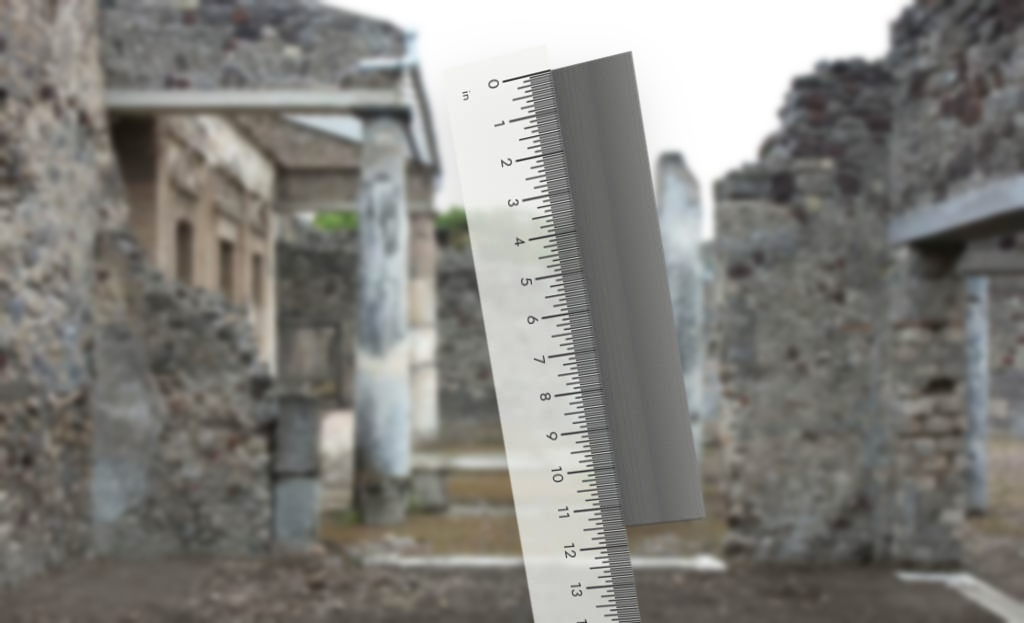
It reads value=11.5 unit=in
